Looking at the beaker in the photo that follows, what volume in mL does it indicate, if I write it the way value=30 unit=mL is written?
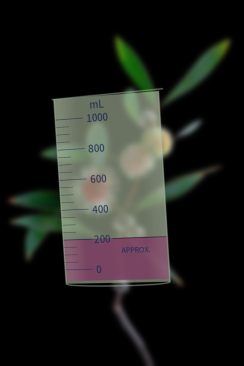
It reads value=200 unit=mL
